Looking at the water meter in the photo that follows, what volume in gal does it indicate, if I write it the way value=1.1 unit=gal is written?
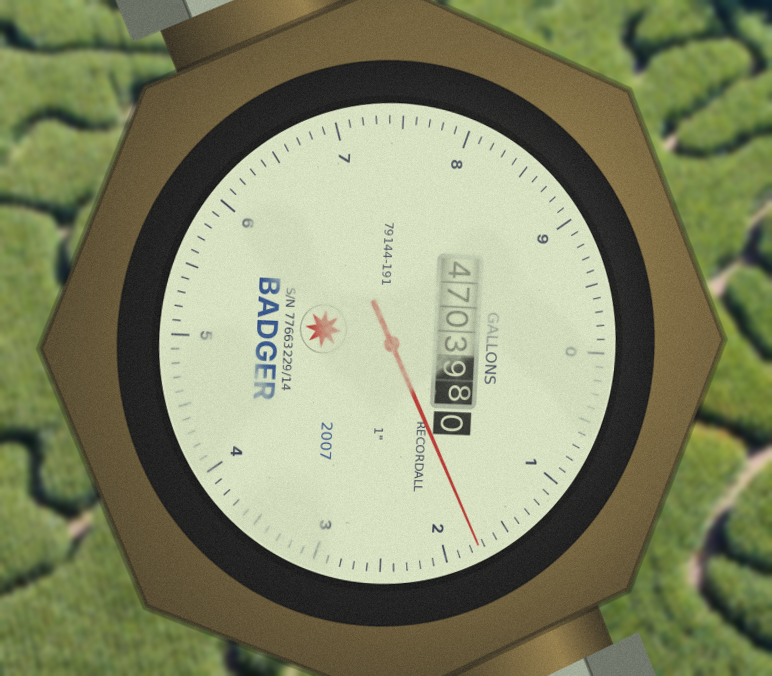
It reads value=4703981.7 unit=gal
